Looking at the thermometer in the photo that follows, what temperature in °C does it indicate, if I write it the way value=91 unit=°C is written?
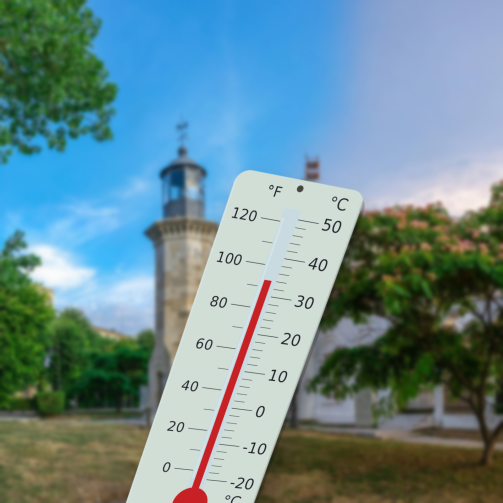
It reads value=34 unit=°C
